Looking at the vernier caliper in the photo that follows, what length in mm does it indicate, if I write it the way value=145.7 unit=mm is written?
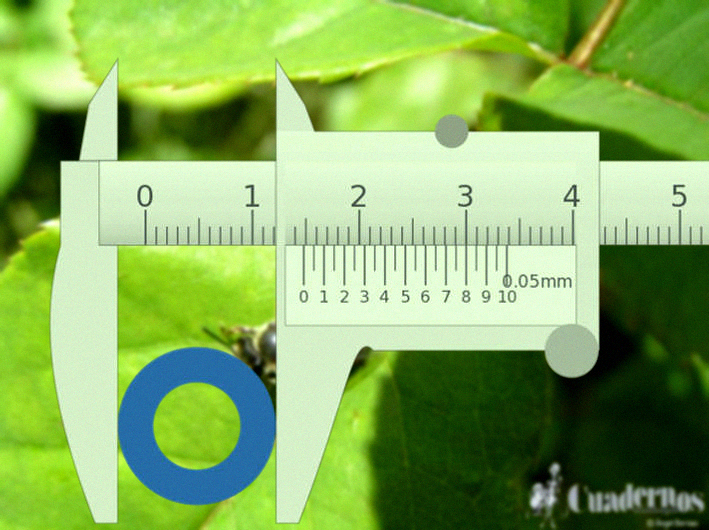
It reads value=14.8 unit=mm
